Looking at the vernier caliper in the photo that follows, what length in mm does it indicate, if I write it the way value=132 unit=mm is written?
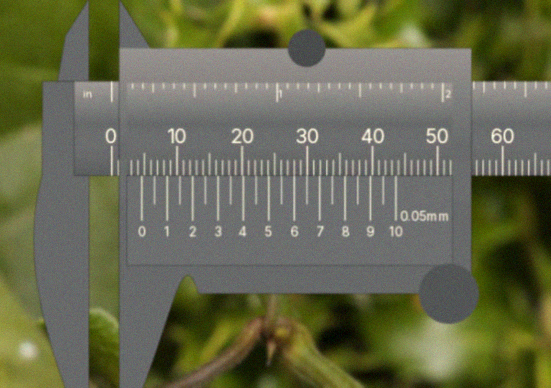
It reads value=4.6 unit=mm
